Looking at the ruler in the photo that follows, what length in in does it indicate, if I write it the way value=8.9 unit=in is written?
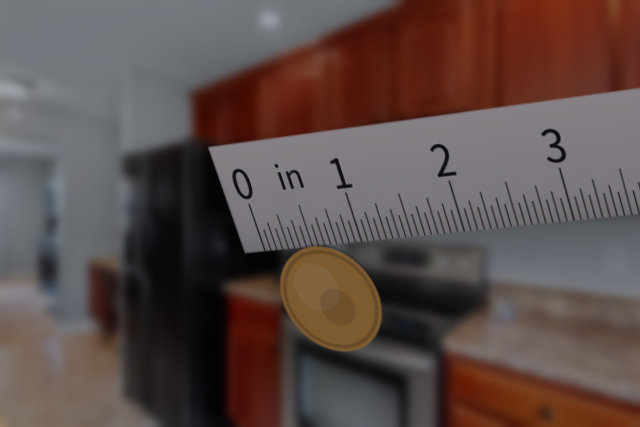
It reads value=1 unit=in
